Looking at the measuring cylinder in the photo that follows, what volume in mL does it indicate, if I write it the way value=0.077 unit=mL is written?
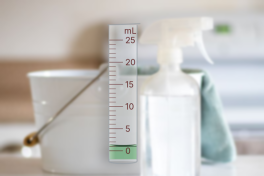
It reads value=1 unit=mL
